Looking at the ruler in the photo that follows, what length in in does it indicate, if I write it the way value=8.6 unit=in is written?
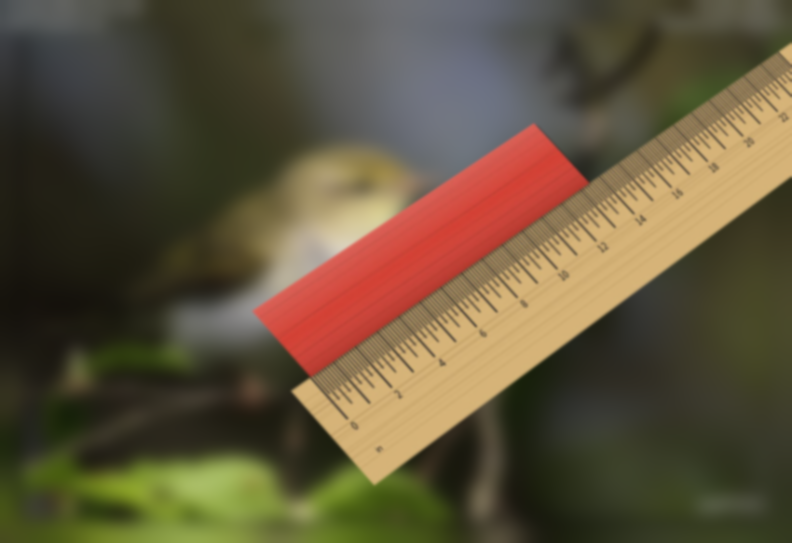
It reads value=13.5 unit=in
